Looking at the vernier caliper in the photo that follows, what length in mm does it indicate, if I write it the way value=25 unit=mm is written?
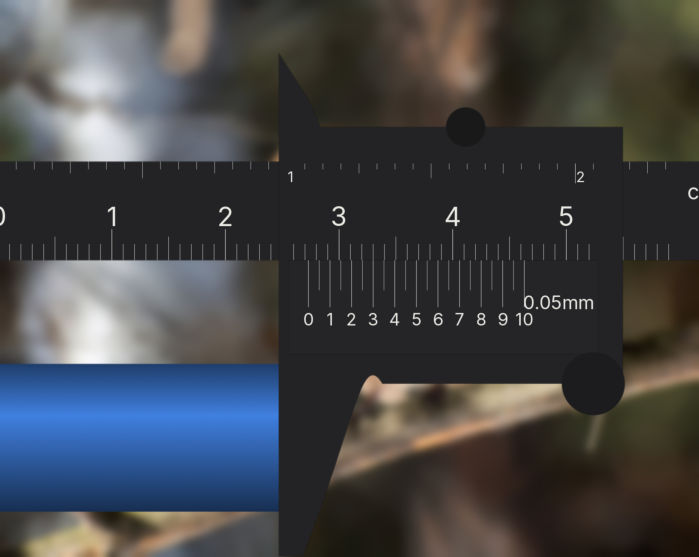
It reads value=27.3 unit=mm
